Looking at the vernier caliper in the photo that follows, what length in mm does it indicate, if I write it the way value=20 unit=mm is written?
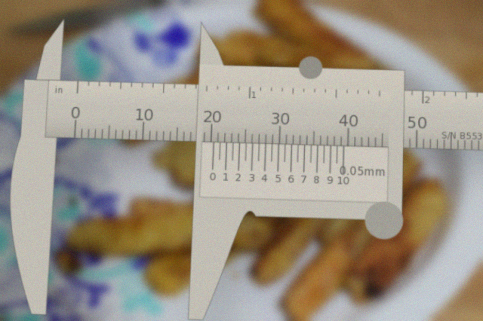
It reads value=20.4 unit=mm
